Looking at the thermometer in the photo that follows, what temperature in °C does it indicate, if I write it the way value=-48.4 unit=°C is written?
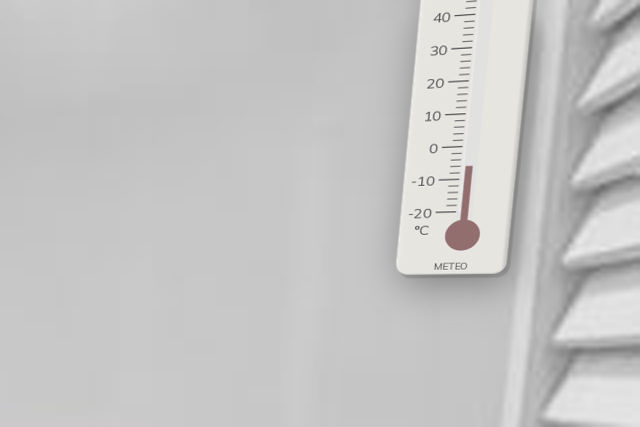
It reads value=-6 unit=°C
